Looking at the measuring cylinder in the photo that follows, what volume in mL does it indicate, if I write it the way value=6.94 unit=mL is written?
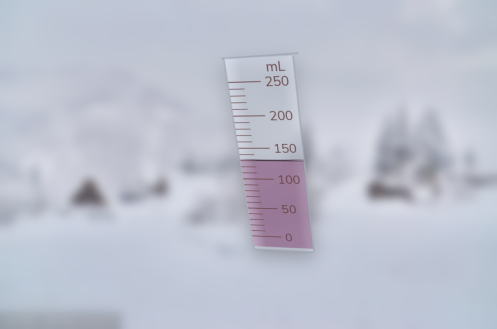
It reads value=130 unit=mL
